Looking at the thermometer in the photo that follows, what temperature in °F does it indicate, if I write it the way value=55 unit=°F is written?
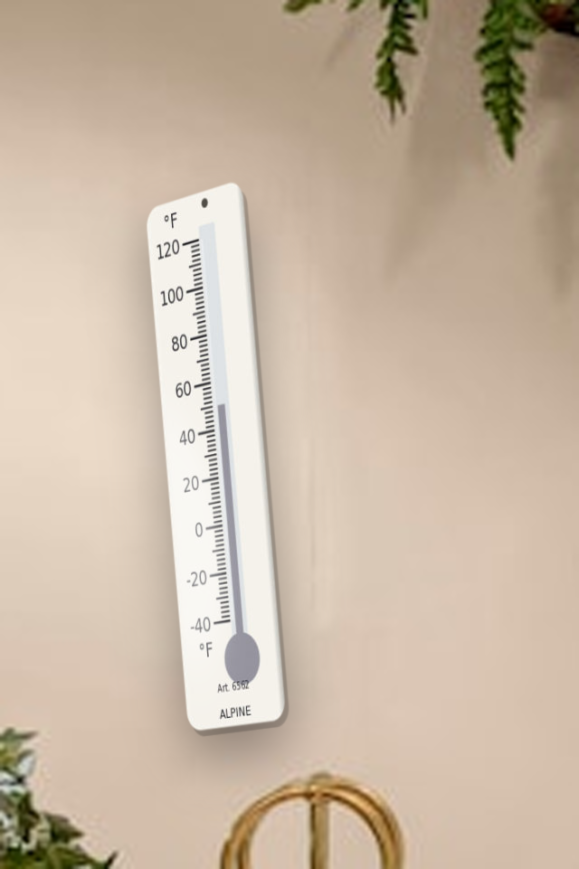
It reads value=50 unit=°F
